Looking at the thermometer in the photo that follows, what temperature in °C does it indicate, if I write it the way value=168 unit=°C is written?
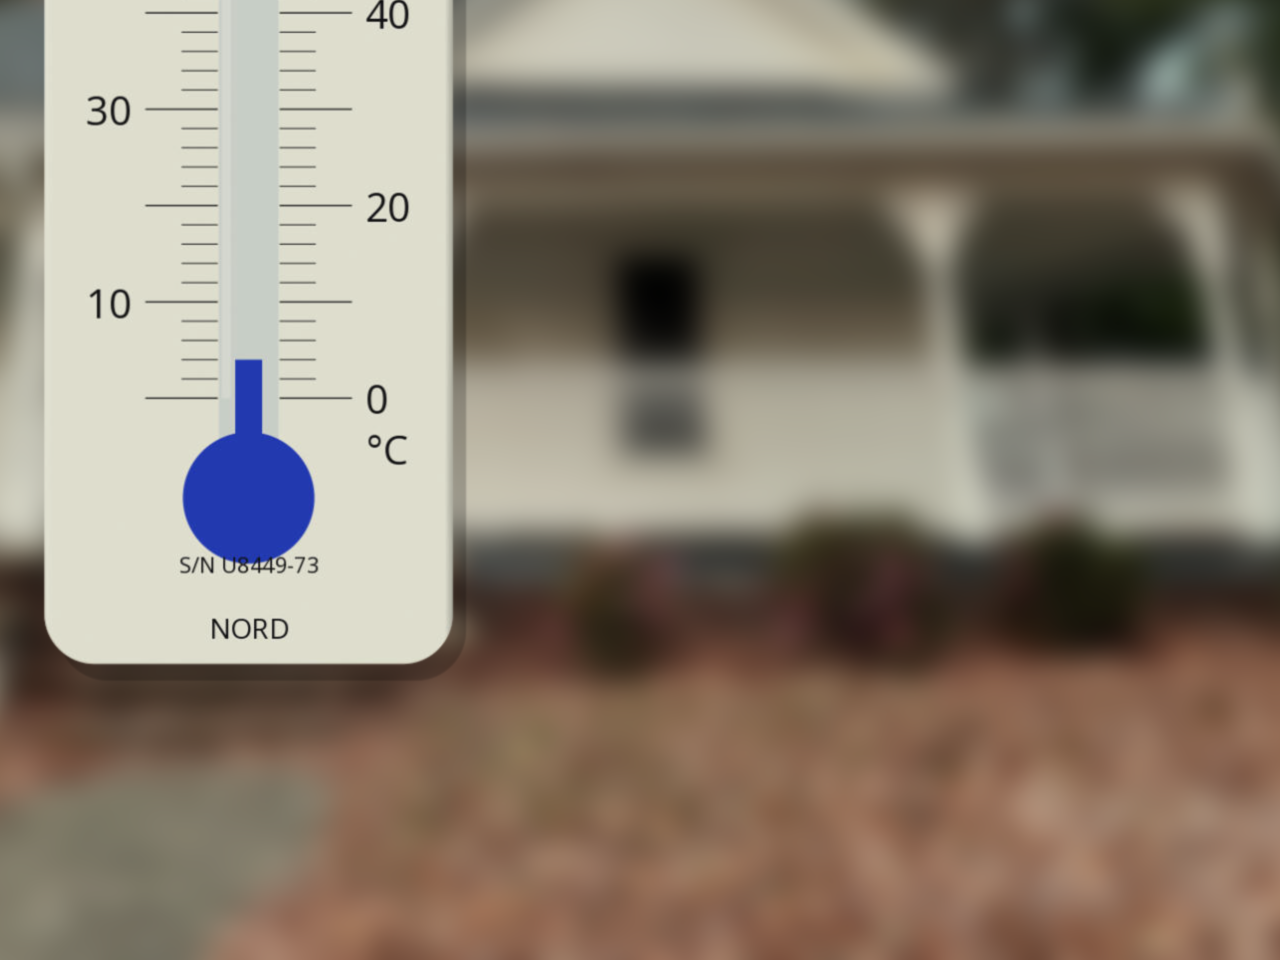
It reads value=4 unit=°C
